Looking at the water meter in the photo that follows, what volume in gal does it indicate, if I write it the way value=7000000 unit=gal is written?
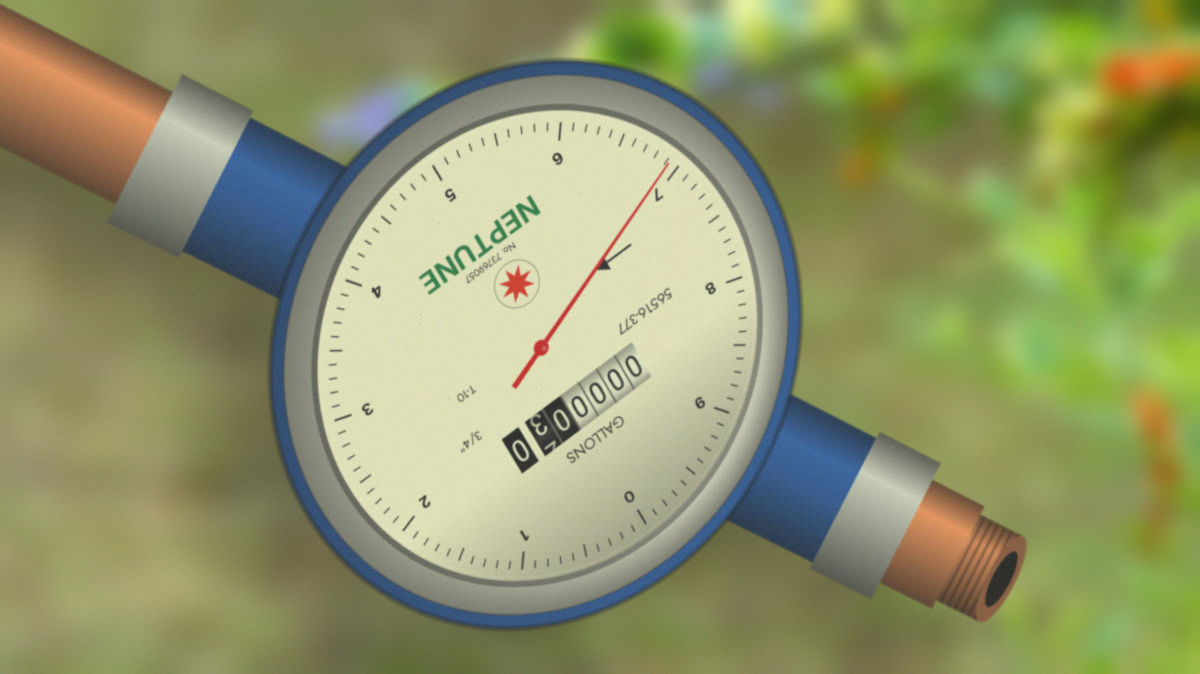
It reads value=26.9 unit=gal
